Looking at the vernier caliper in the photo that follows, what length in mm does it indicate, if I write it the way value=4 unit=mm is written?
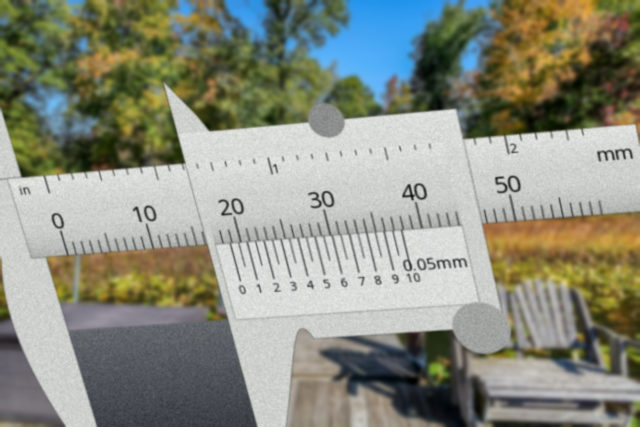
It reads value=18.8 unit=mm
